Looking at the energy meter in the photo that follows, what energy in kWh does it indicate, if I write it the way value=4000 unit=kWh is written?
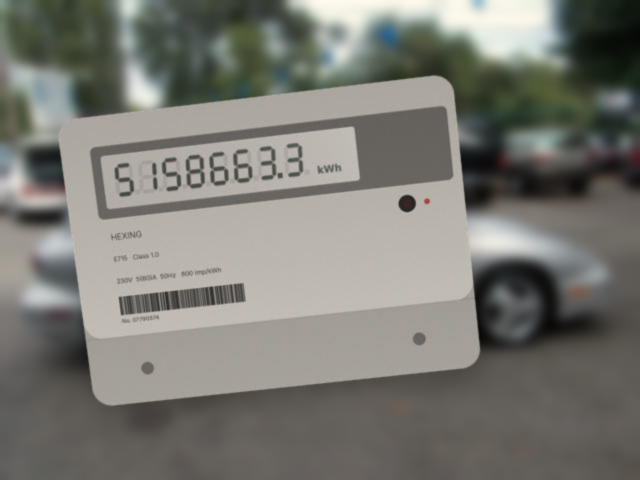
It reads value=5158663.3 unit=kWh
